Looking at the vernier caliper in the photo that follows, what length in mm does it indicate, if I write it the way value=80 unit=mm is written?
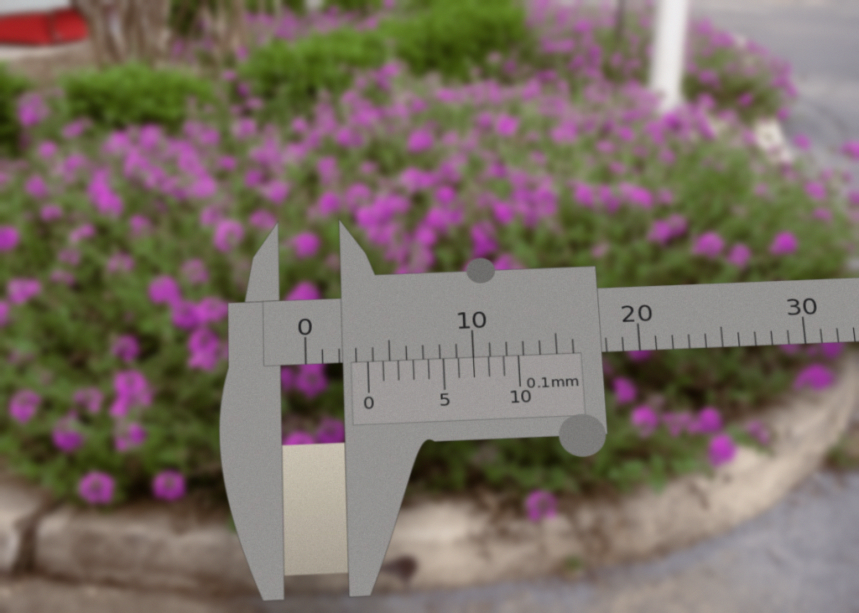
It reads value=3.7 unit=mm
